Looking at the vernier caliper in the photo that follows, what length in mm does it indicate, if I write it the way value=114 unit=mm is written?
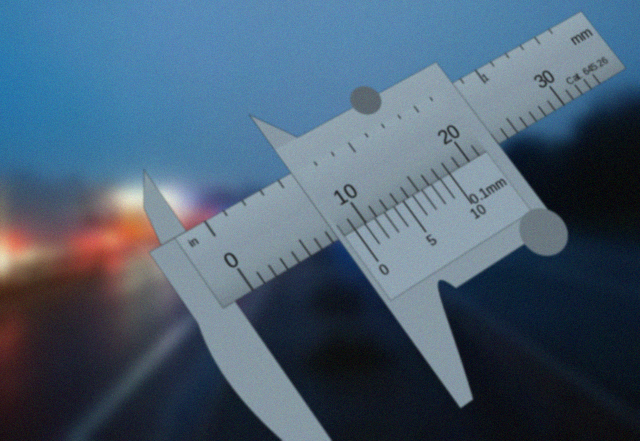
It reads value=9.0 unit=mm
